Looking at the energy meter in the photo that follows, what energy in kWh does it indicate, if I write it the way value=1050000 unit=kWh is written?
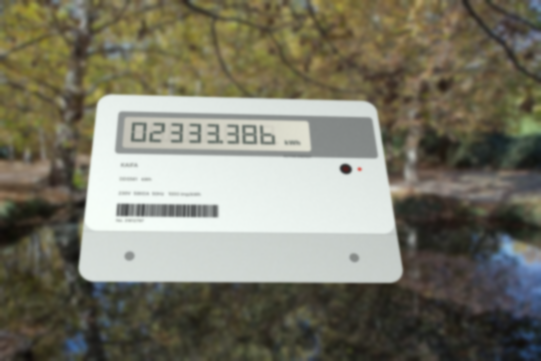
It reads value=2333.386 unit=kWh
